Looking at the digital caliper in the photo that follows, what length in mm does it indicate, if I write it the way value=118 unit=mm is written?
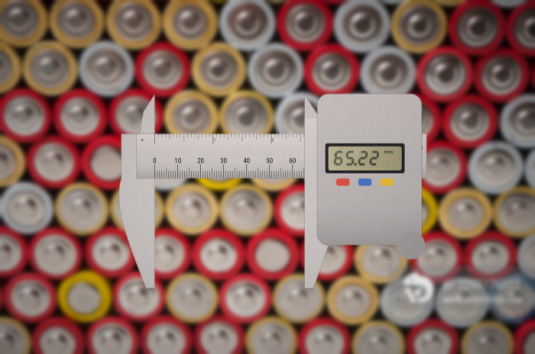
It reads value=65.22 unit=mm
